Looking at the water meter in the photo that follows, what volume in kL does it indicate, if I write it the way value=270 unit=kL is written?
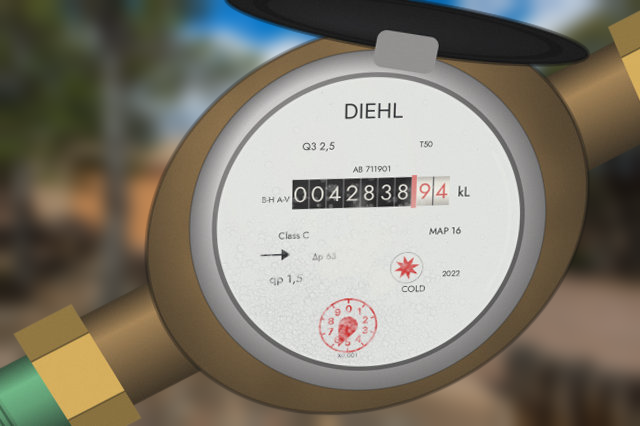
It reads value=42838.945 unit=kL
